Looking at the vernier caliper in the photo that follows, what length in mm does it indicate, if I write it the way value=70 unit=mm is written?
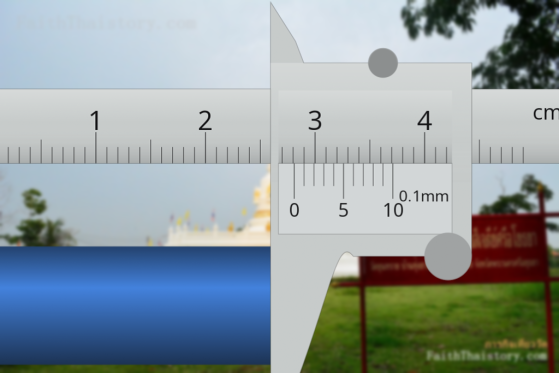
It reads value=28.1 unit=mm
